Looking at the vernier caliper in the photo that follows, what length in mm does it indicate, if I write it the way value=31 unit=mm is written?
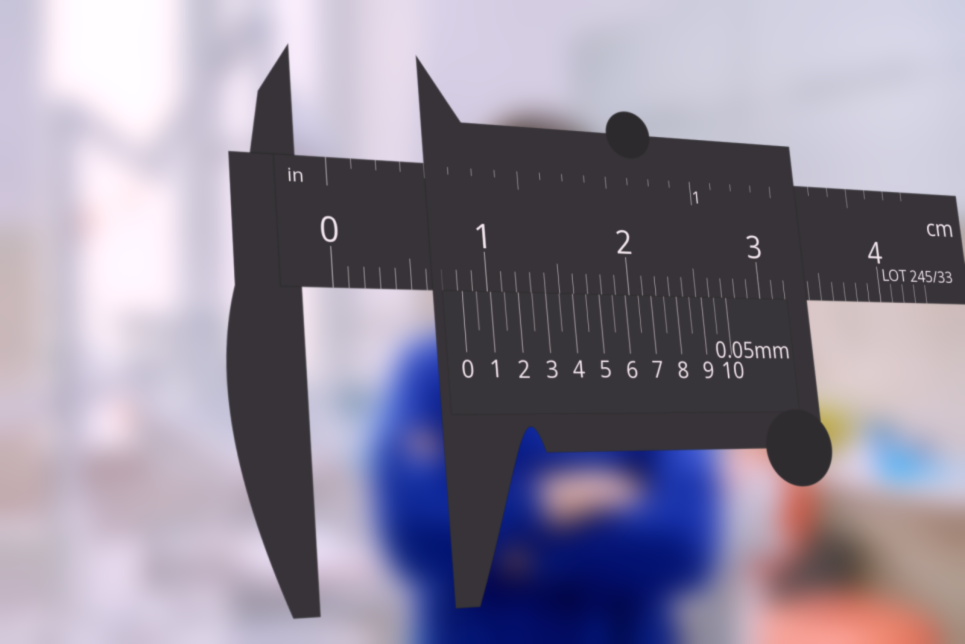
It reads value=8.3 unit=mm
